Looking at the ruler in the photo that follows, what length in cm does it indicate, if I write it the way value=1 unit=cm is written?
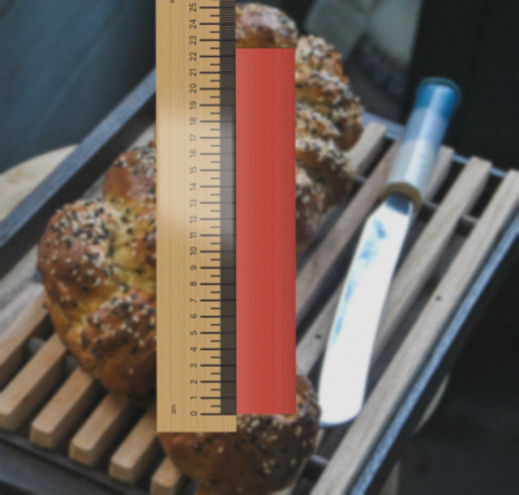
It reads value=22.5 unit=cm
